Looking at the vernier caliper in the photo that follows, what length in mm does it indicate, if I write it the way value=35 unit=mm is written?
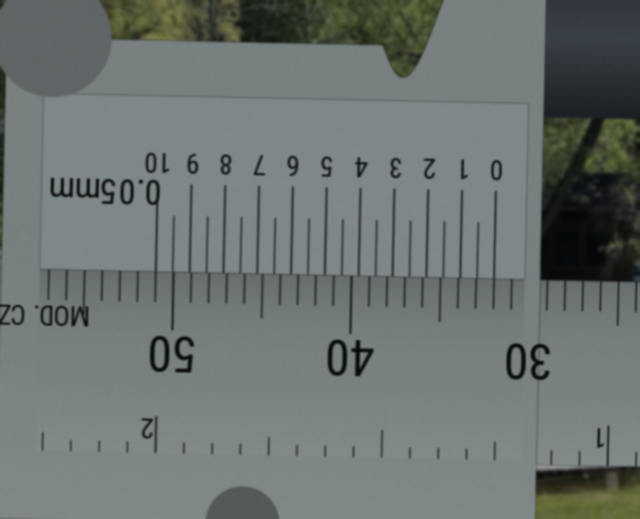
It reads value=32.0 unit=mm
